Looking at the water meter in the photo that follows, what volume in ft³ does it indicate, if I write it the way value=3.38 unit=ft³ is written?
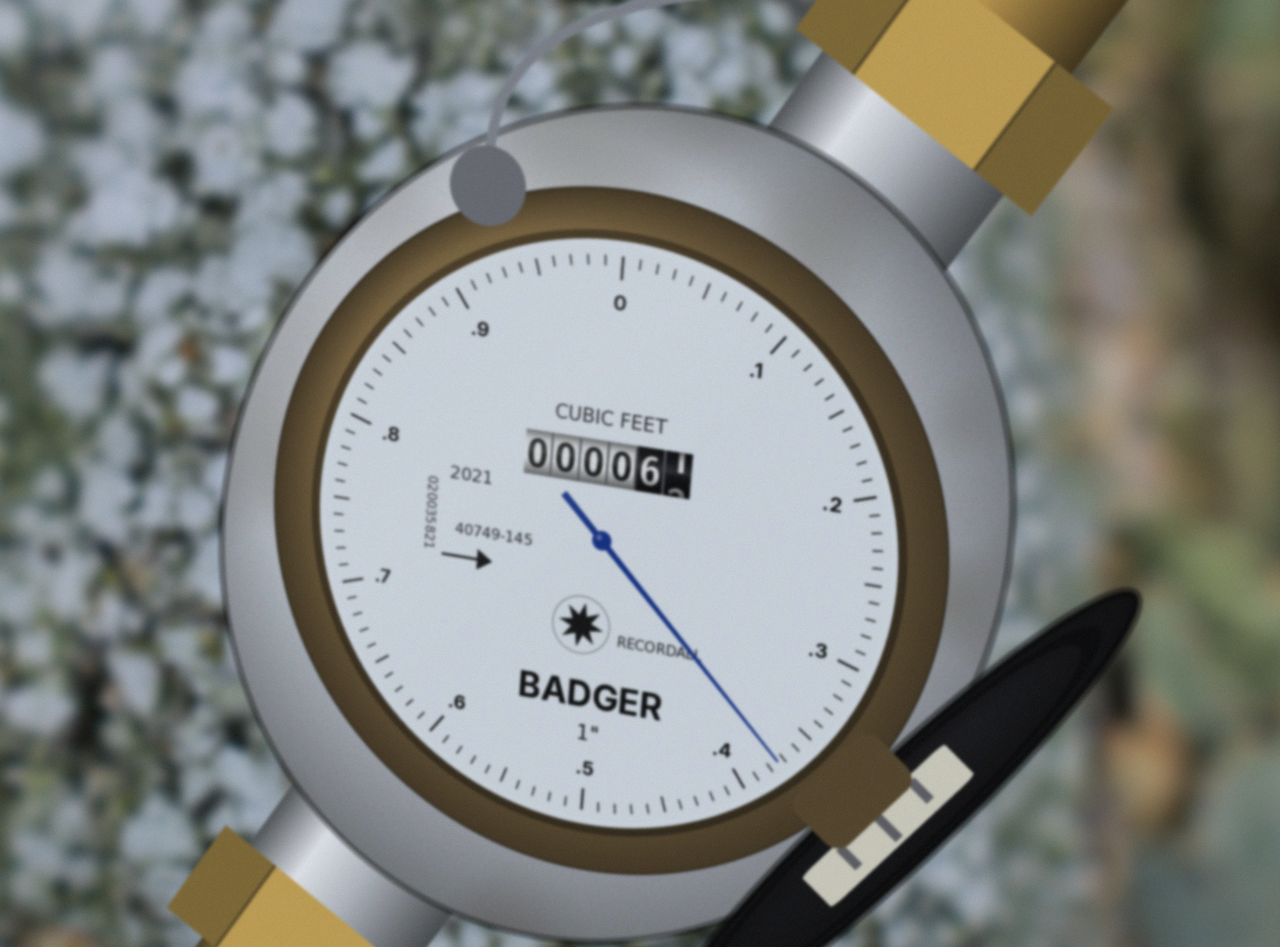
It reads value=61.37 unit=ft³
